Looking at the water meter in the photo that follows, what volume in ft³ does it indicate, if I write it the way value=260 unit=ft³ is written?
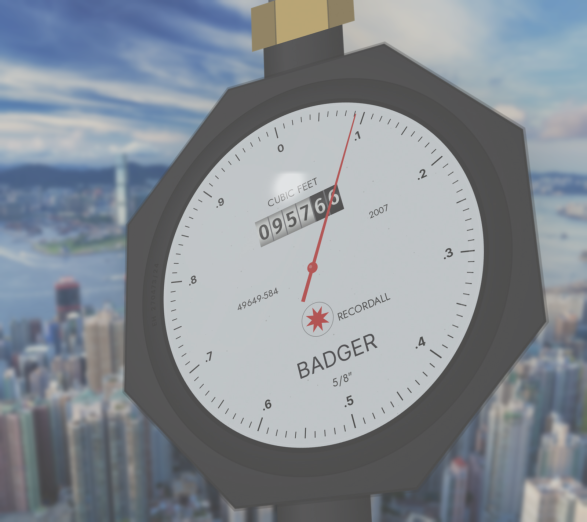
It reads value=95766.09 unit=ft³
